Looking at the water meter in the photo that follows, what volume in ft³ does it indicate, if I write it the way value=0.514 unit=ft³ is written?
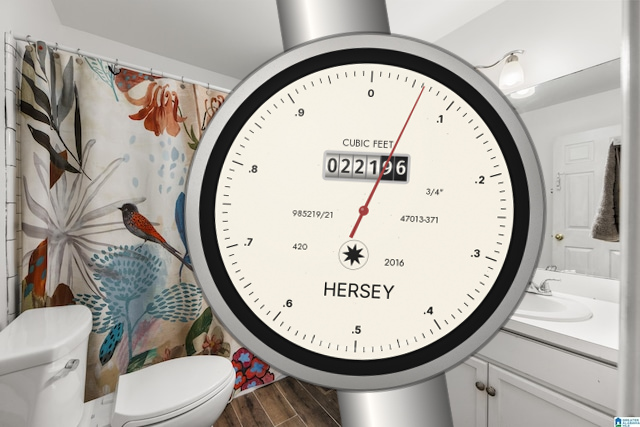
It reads value=22196.06 unit=ft³
